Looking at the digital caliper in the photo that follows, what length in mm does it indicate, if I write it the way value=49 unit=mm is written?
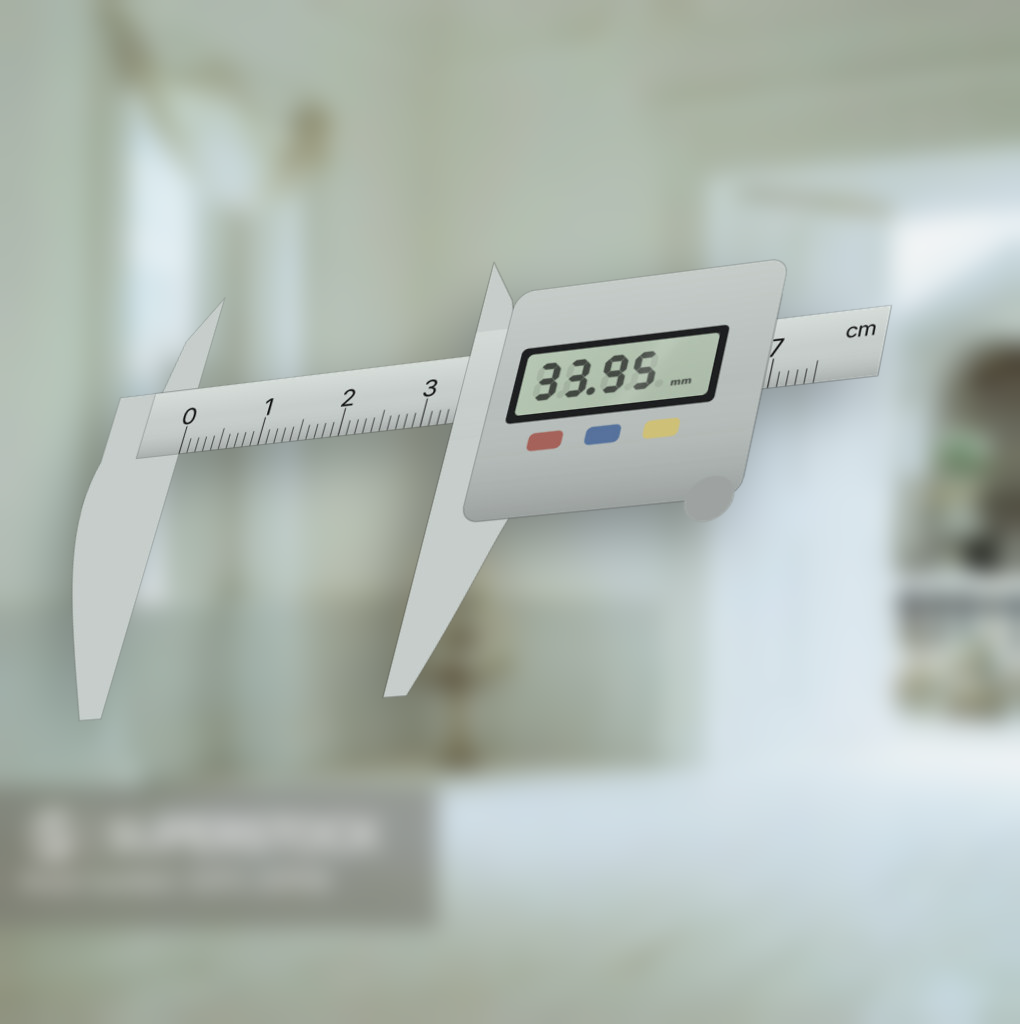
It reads value=33.95 unit=mm
